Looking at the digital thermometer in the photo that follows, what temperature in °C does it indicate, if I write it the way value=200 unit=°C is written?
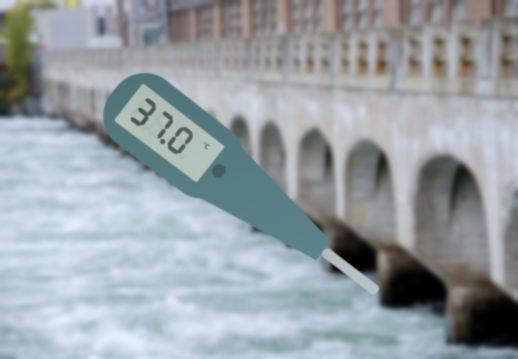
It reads value=37.0 unit=°C
